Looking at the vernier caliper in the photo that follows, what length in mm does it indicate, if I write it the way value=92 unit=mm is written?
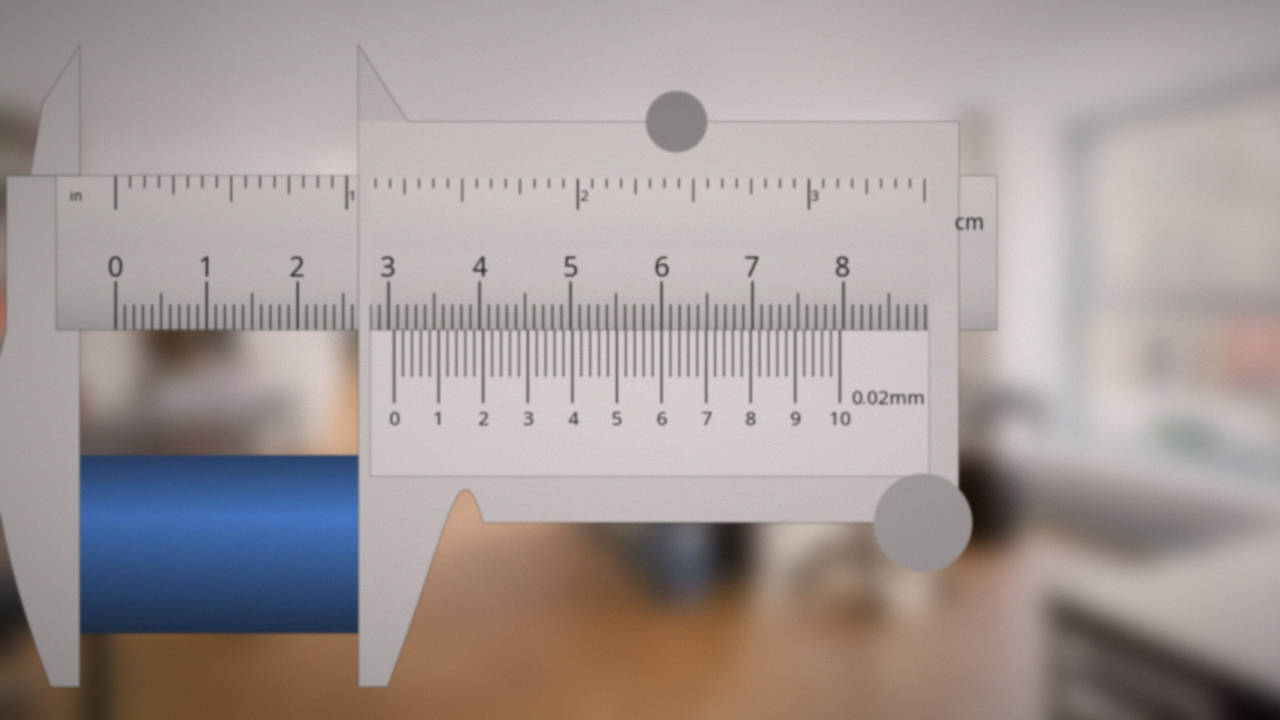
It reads value=30.6 unit=mm
